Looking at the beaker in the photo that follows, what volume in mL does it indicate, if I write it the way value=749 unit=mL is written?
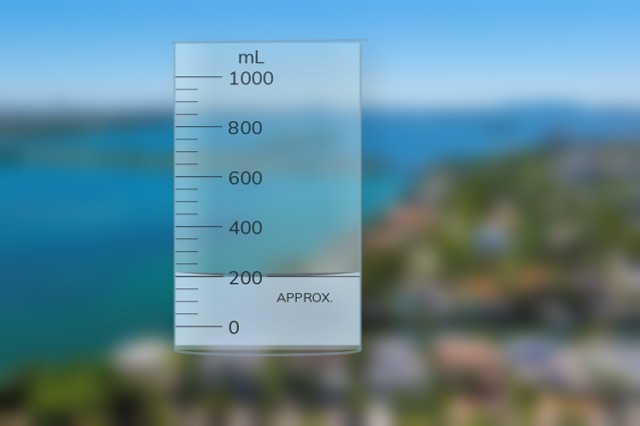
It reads value=200 unit=mL
